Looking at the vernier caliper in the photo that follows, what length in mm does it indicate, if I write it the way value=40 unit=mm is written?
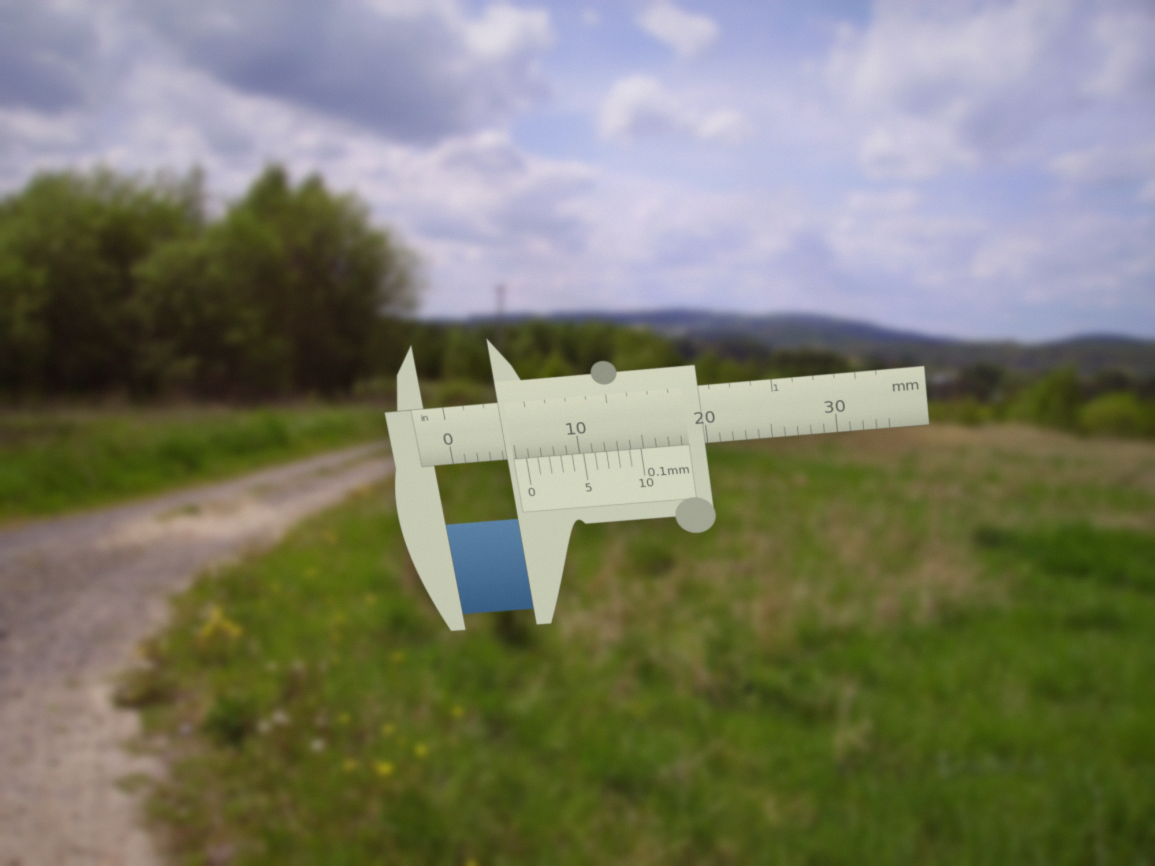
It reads value=5.8 unit=mm
